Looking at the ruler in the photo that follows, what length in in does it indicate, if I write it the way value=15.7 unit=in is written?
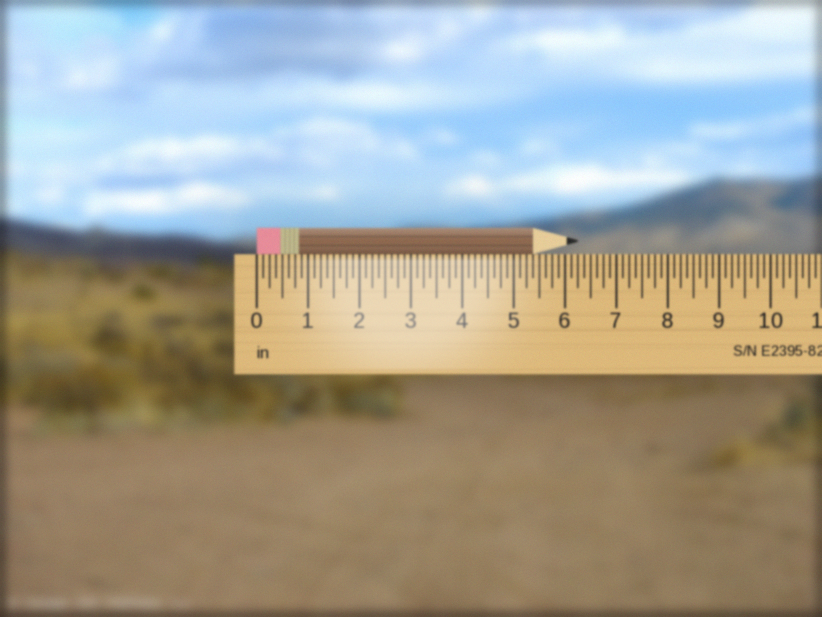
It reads value=6.25 unit=in
